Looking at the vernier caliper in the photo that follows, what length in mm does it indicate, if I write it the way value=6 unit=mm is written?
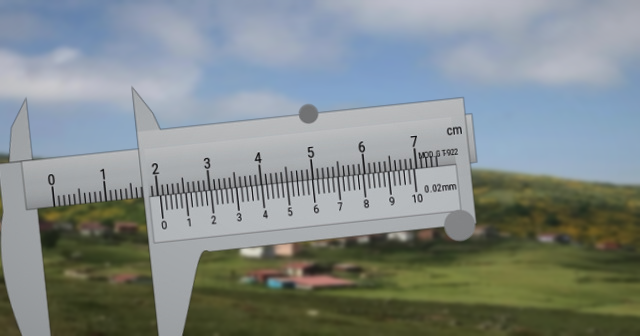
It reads value=20.5 unit=mm
